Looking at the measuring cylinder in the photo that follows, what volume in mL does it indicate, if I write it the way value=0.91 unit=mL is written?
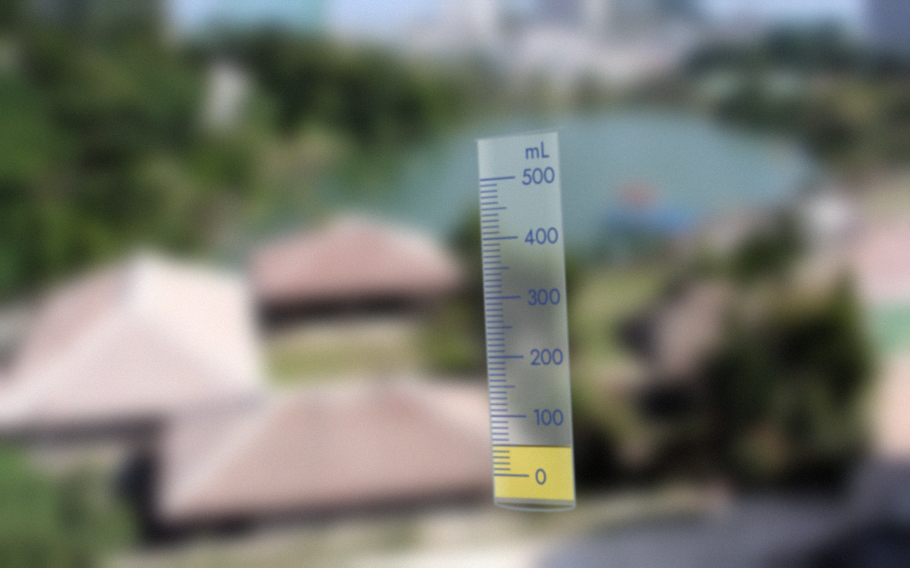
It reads value=50 unit=mL
